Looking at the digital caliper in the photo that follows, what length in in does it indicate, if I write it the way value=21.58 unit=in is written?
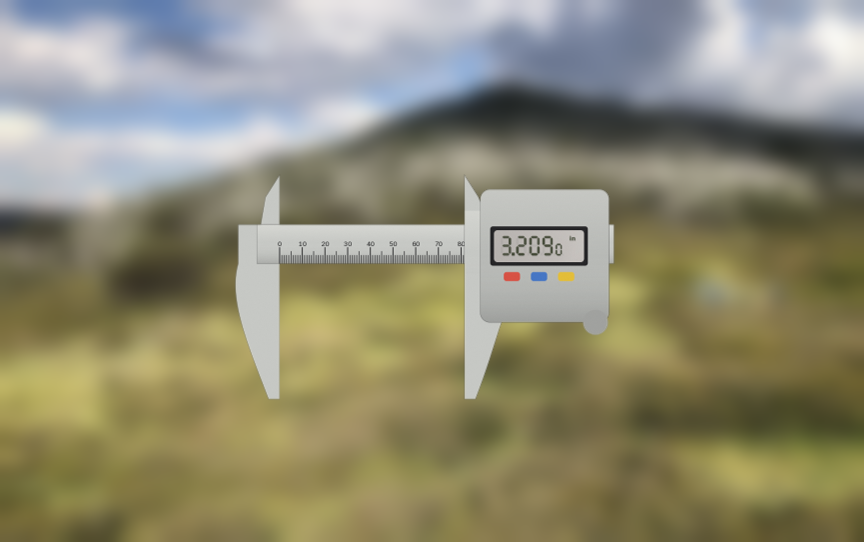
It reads value=3.2090 unit=in
